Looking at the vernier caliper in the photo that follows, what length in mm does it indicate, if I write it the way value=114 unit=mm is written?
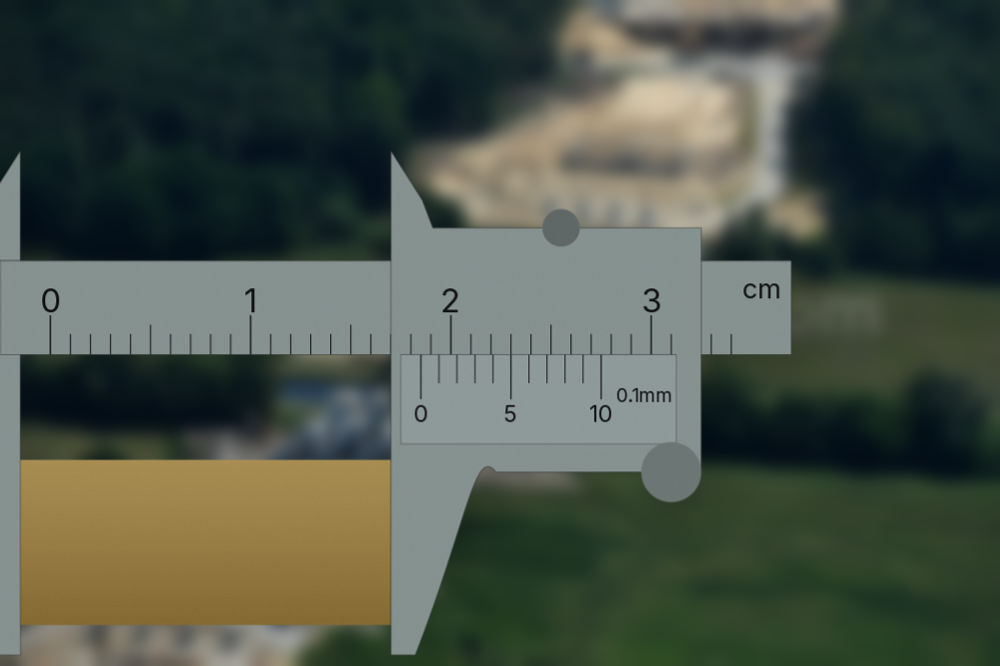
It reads value=18.5 unit=mm
